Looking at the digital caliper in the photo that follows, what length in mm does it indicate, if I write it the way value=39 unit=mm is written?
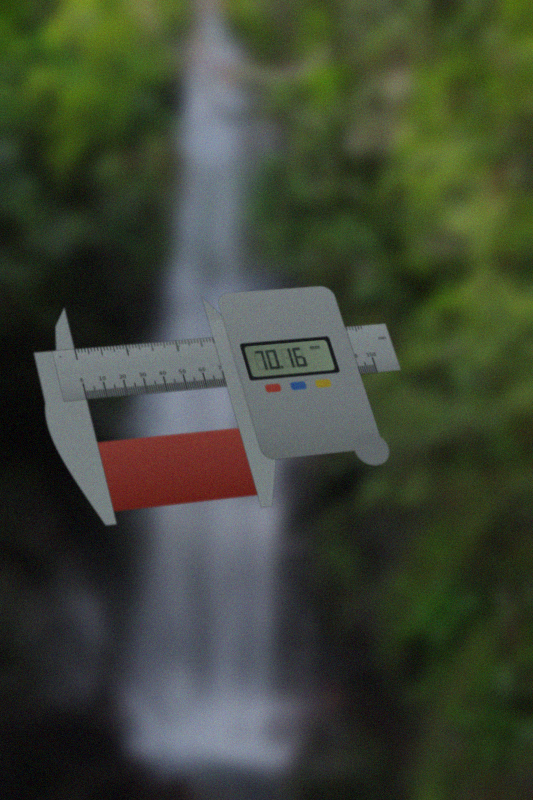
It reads value=70.16 unit=mm
